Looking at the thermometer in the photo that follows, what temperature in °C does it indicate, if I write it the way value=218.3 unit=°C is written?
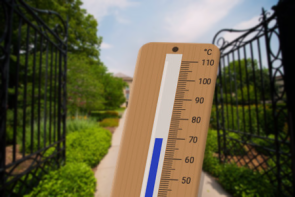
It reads value=70 unit=°C
